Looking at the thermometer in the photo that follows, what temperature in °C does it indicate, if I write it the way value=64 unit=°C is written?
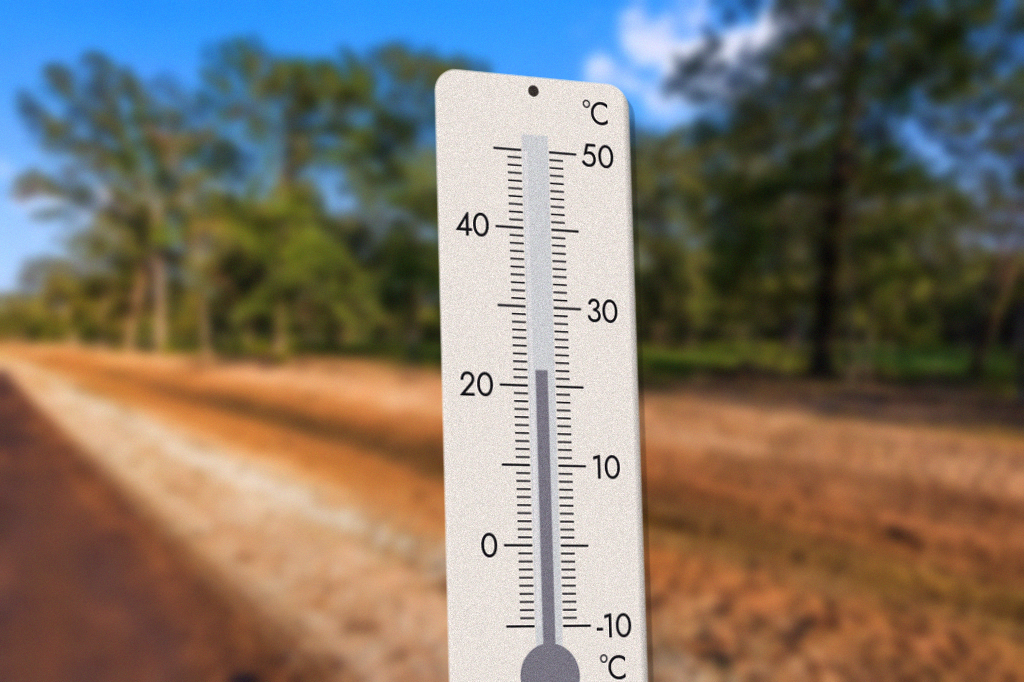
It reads value=22 unit=°C
